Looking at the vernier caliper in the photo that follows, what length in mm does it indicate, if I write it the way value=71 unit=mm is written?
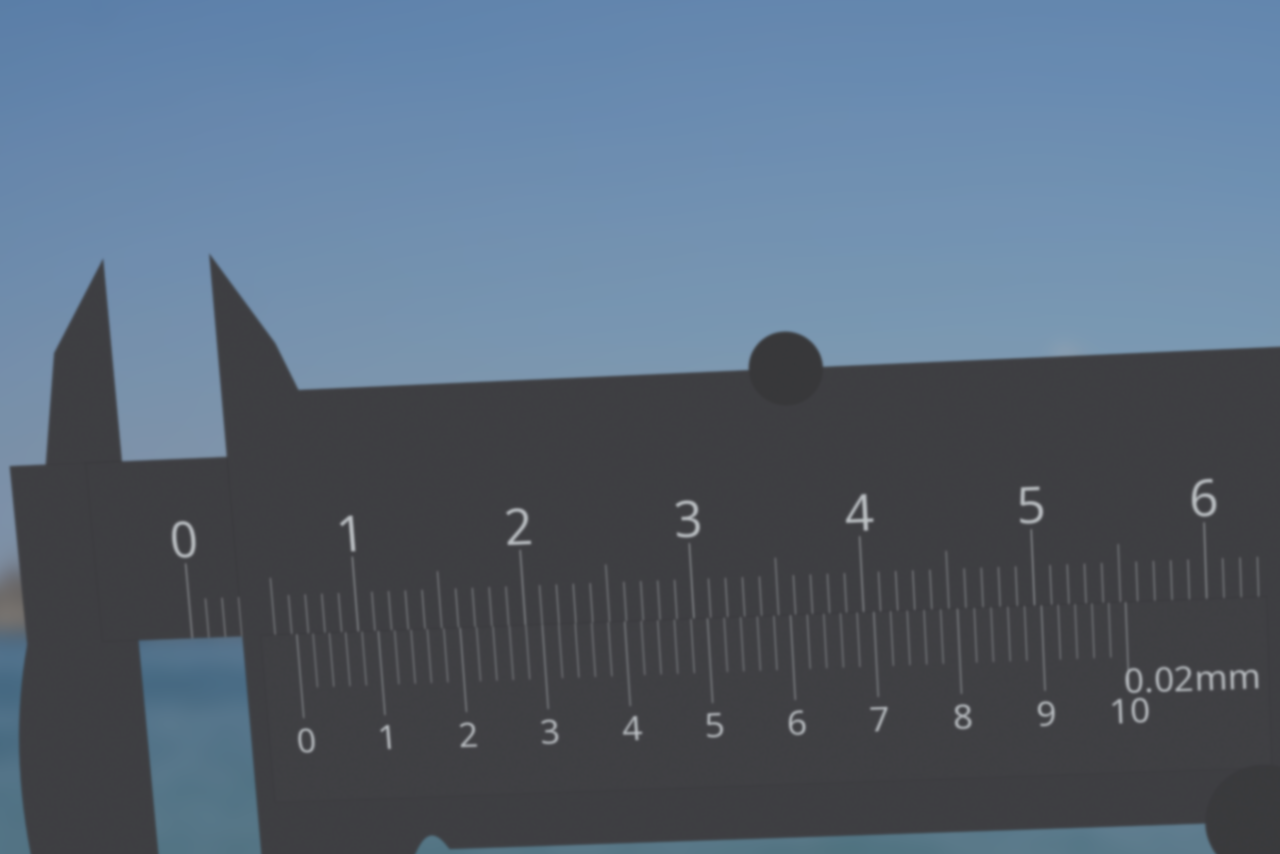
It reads value=6.3 unit=mm
